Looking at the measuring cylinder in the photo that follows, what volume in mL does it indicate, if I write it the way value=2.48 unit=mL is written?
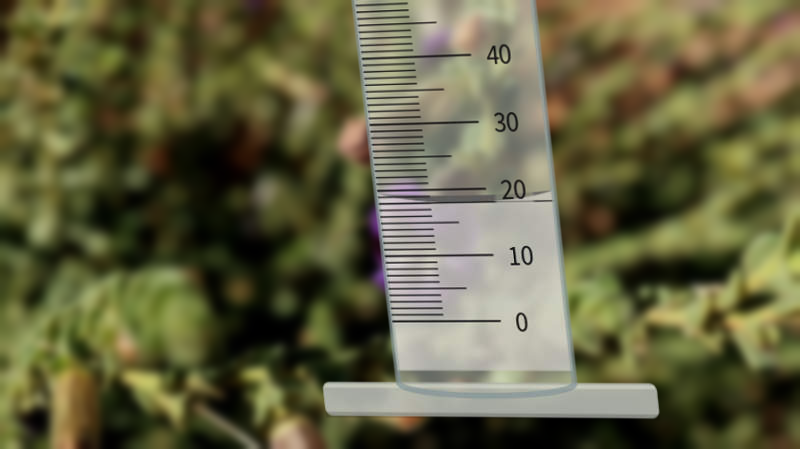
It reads value=18 unit=mL
